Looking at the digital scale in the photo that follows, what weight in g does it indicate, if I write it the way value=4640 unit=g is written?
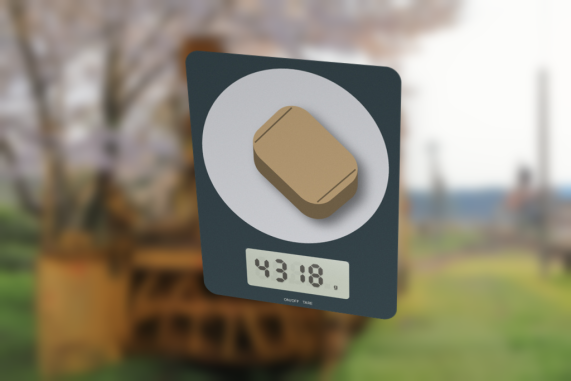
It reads value=4318 unit=g
